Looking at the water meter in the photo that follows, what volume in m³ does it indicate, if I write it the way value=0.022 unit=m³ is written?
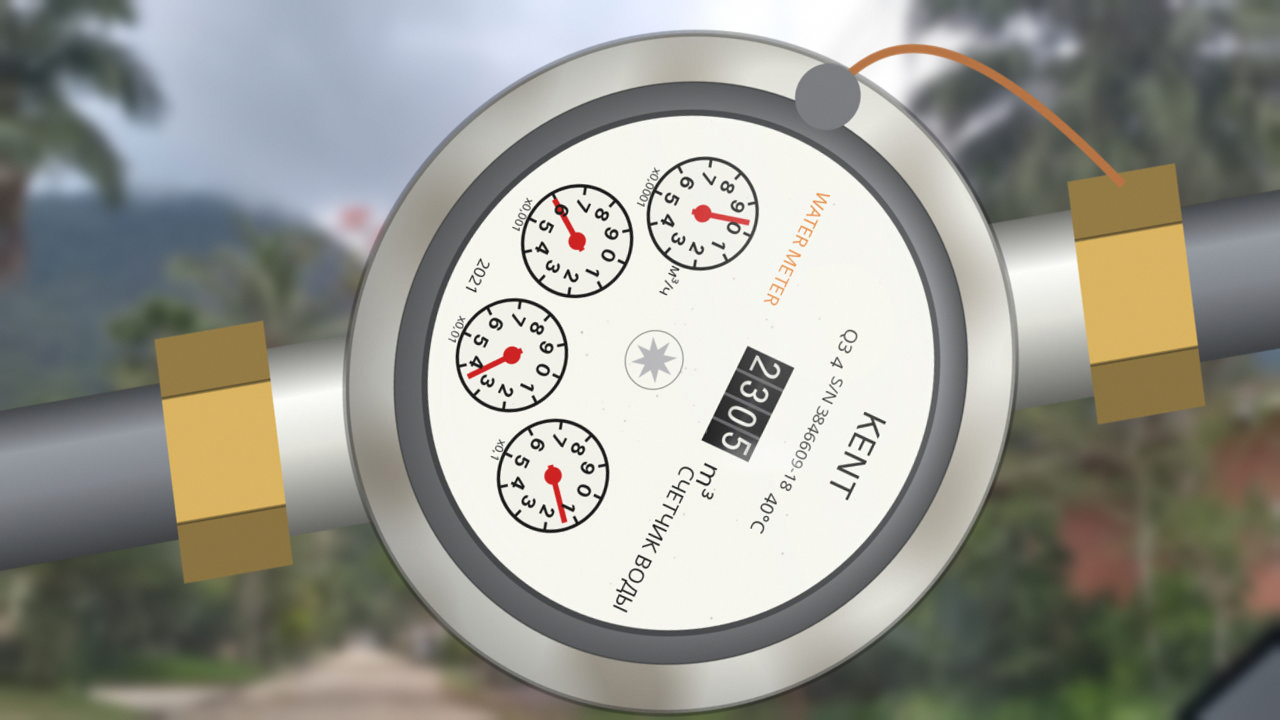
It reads value=2305.1359 unit=m³
